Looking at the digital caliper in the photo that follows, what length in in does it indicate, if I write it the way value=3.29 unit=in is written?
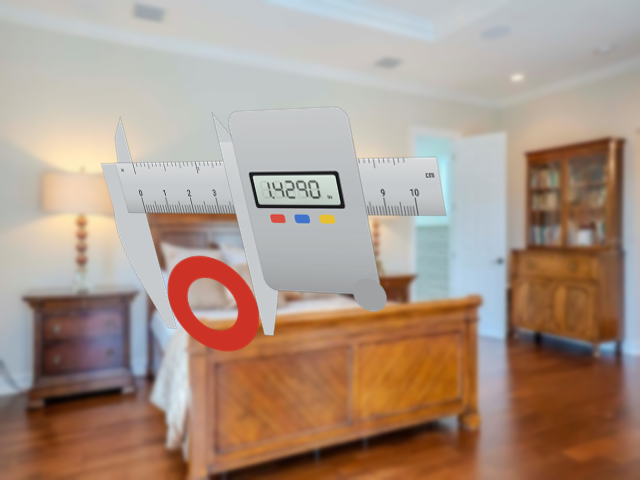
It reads value=1.4290 unit=in
